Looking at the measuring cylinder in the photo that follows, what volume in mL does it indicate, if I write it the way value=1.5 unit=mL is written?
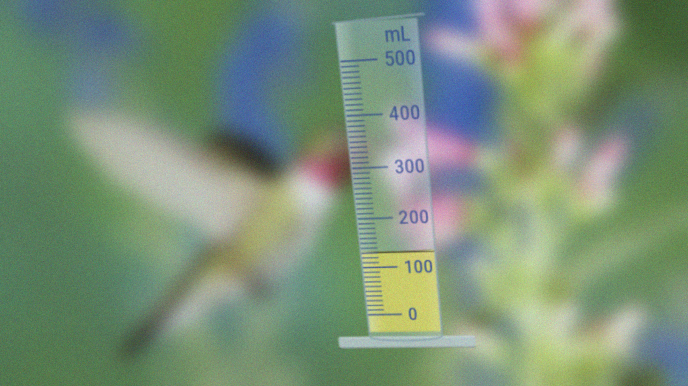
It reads value=130 unit=mL
